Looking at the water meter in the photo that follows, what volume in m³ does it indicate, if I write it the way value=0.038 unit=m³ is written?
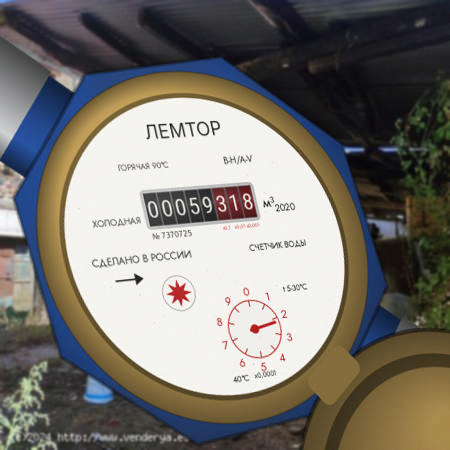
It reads value=59.3182 unit=m³
